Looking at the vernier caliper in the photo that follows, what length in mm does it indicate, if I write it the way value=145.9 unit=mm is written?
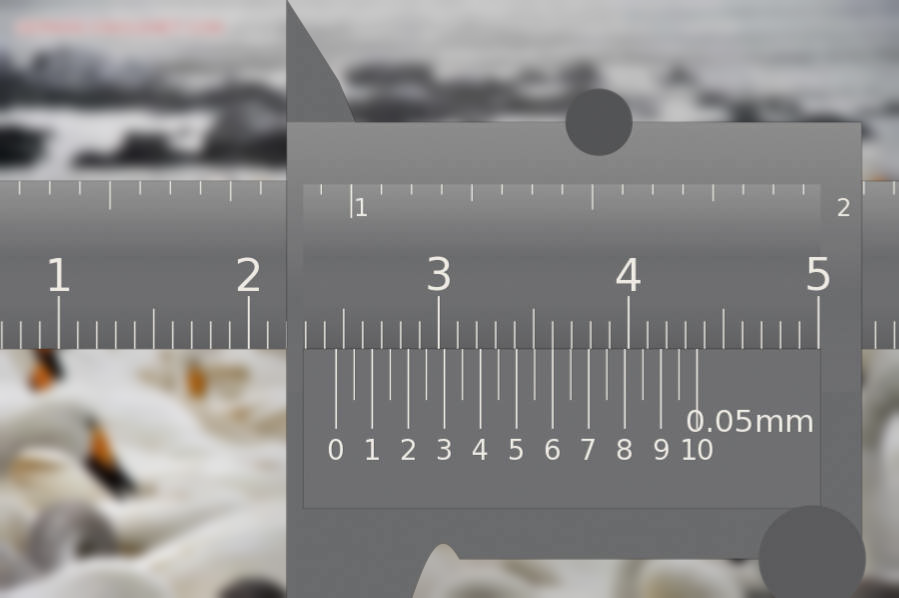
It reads value=24.6 unit=mm
